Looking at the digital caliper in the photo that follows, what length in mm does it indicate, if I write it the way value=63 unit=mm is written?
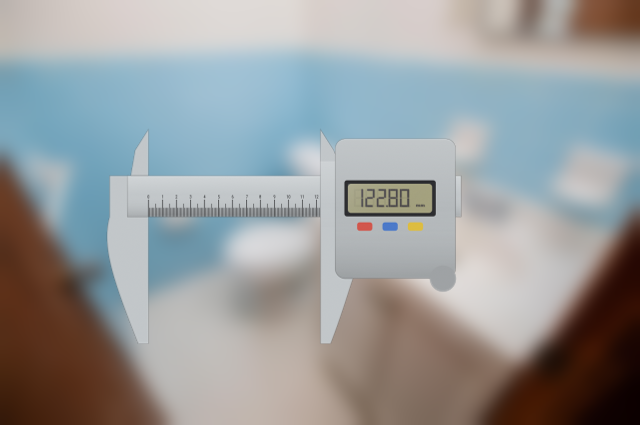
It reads value=122.80 unit=mm
